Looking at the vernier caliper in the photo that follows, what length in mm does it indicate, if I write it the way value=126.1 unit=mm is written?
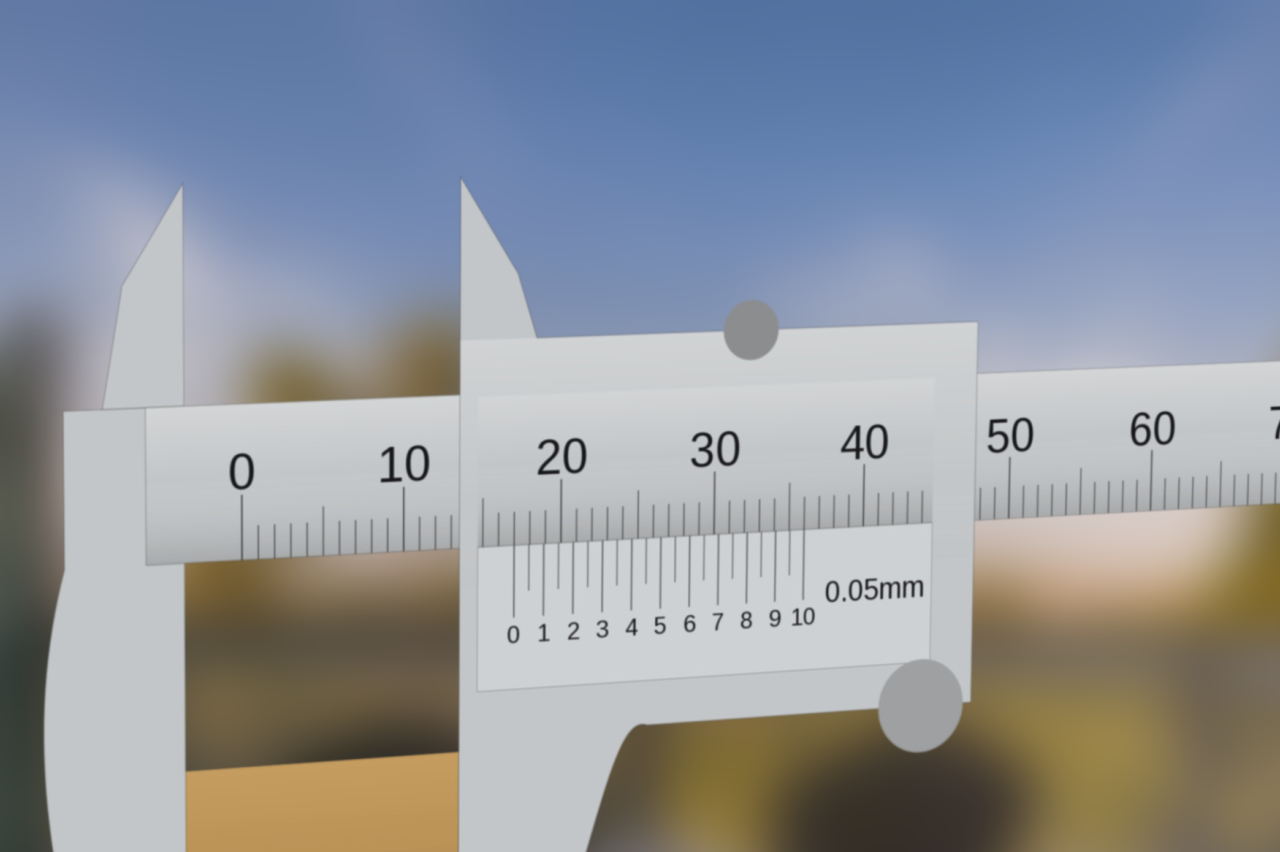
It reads value=17.0 unit=mm
